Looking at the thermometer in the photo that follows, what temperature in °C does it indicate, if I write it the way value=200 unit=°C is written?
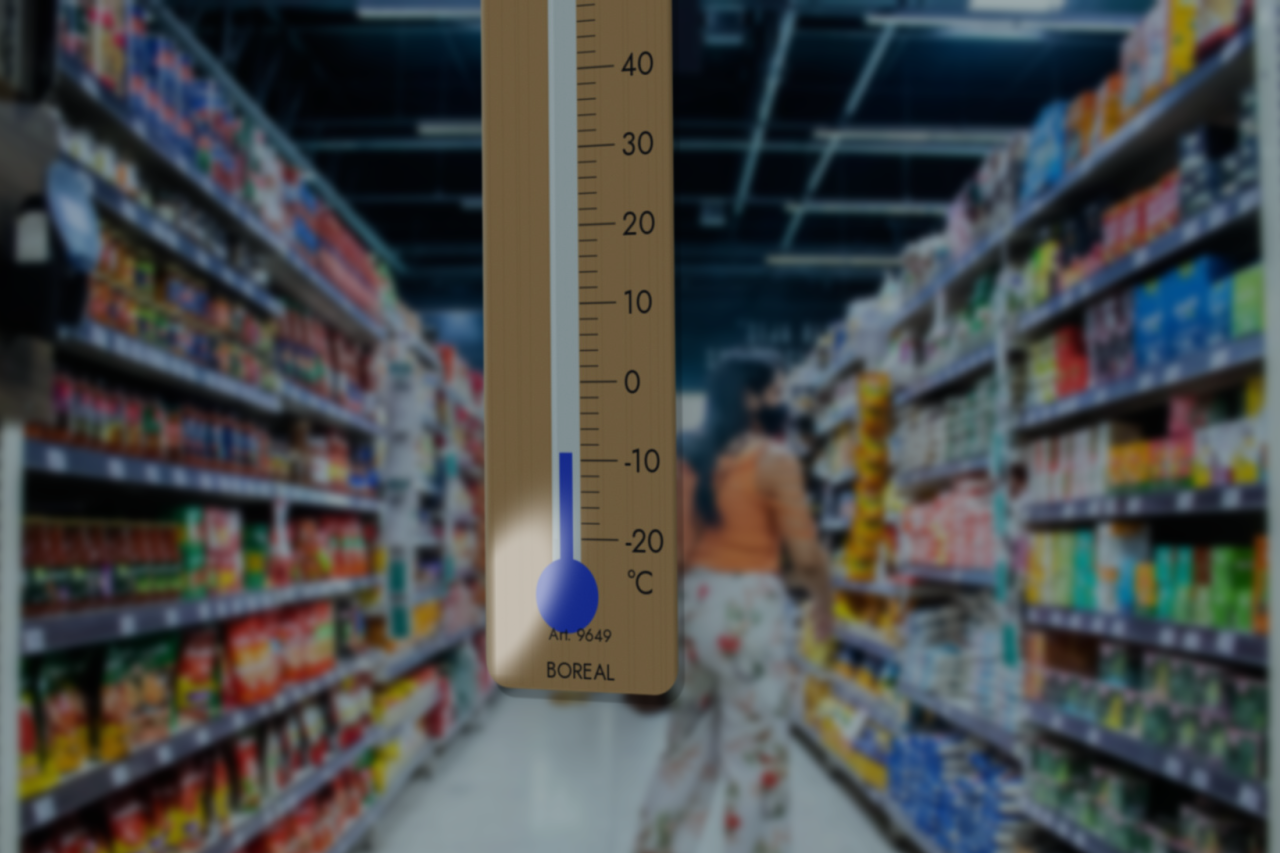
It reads value=-9 unit=°C
